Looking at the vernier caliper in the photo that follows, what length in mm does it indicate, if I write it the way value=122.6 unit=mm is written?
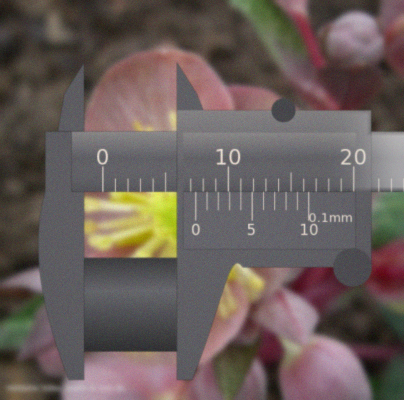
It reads value=7.4 unit=mm
